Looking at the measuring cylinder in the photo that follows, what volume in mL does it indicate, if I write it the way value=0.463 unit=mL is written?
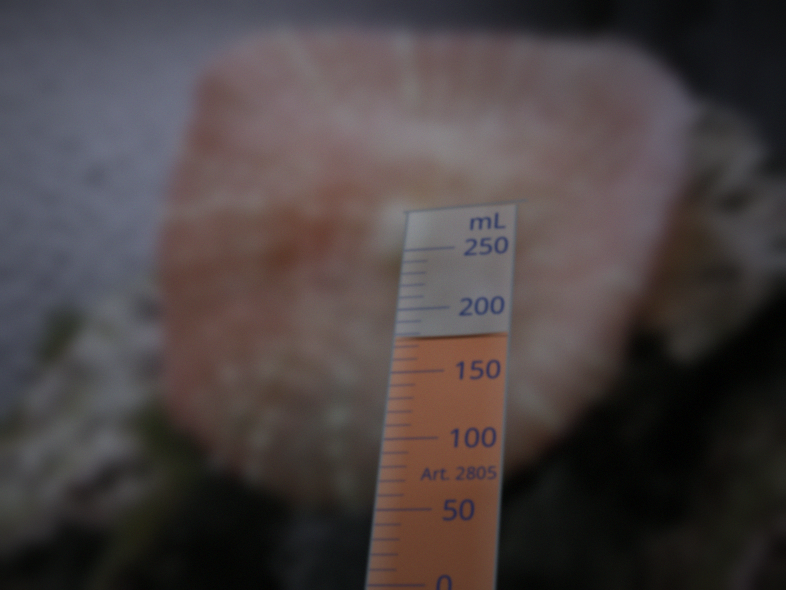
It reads value=175 unit=mL
